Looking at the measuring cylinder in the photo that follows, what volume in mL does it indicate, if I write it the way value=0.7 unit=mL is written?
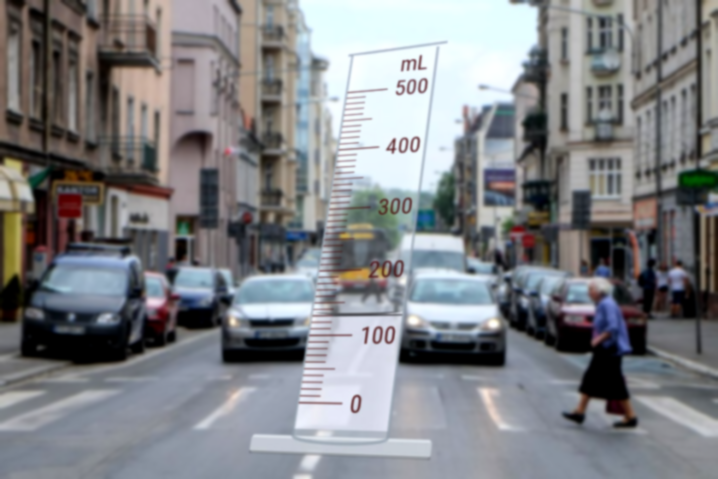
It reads value=130 unit=mL
